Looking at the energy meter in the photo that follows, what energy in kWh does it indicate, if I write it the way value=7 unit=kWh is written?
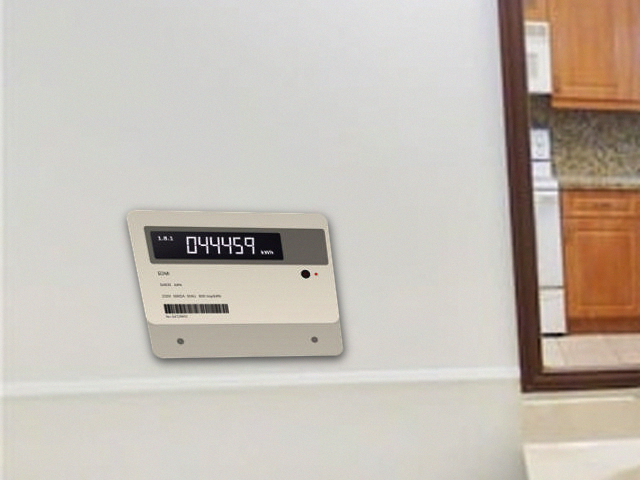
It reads value=44459 unit=kWh
